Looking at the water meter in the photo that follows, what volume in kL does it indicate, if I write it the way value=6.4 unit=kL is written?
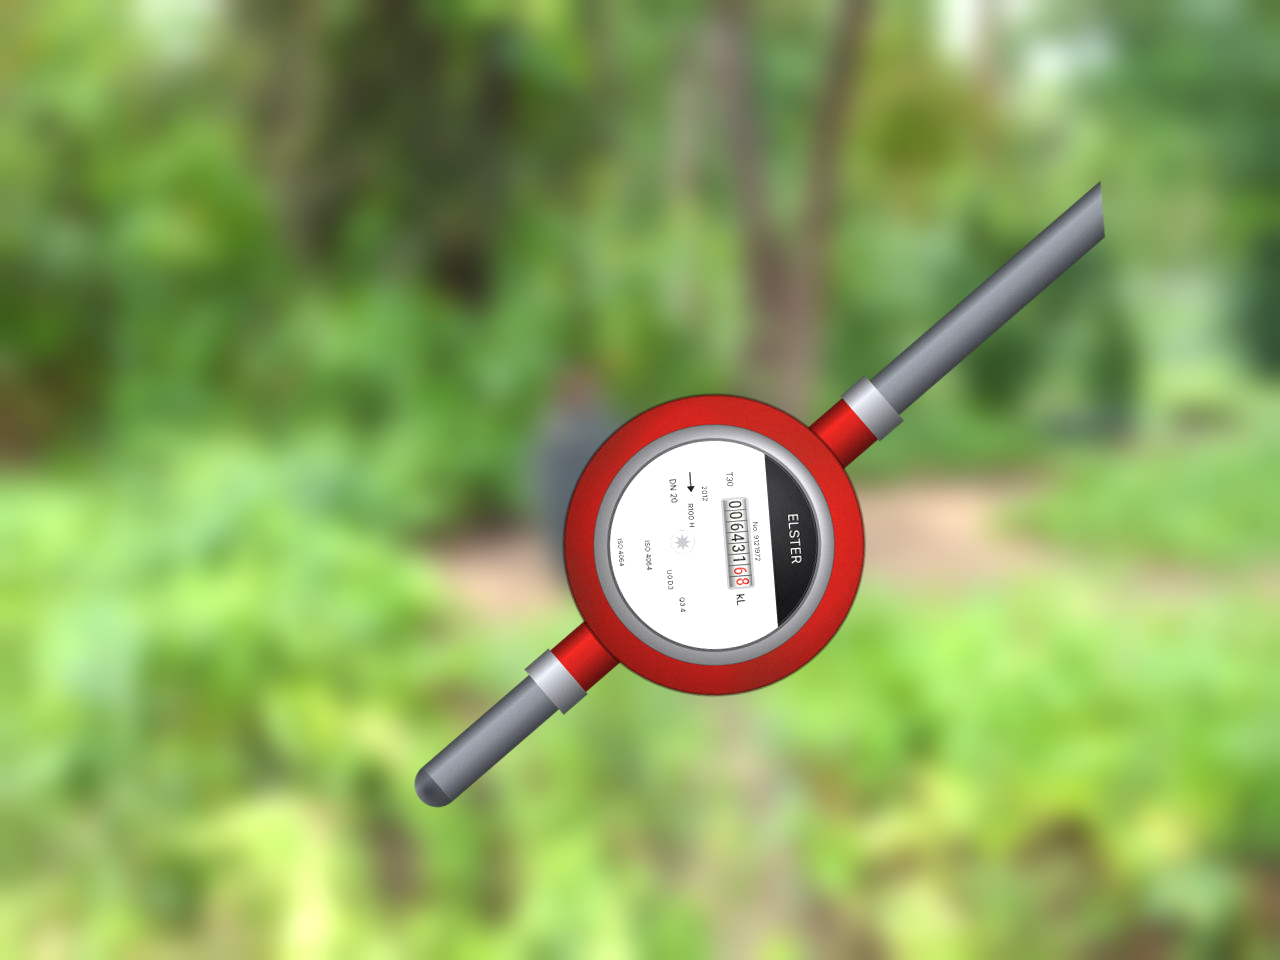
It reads value=6431.68 unit=kL
